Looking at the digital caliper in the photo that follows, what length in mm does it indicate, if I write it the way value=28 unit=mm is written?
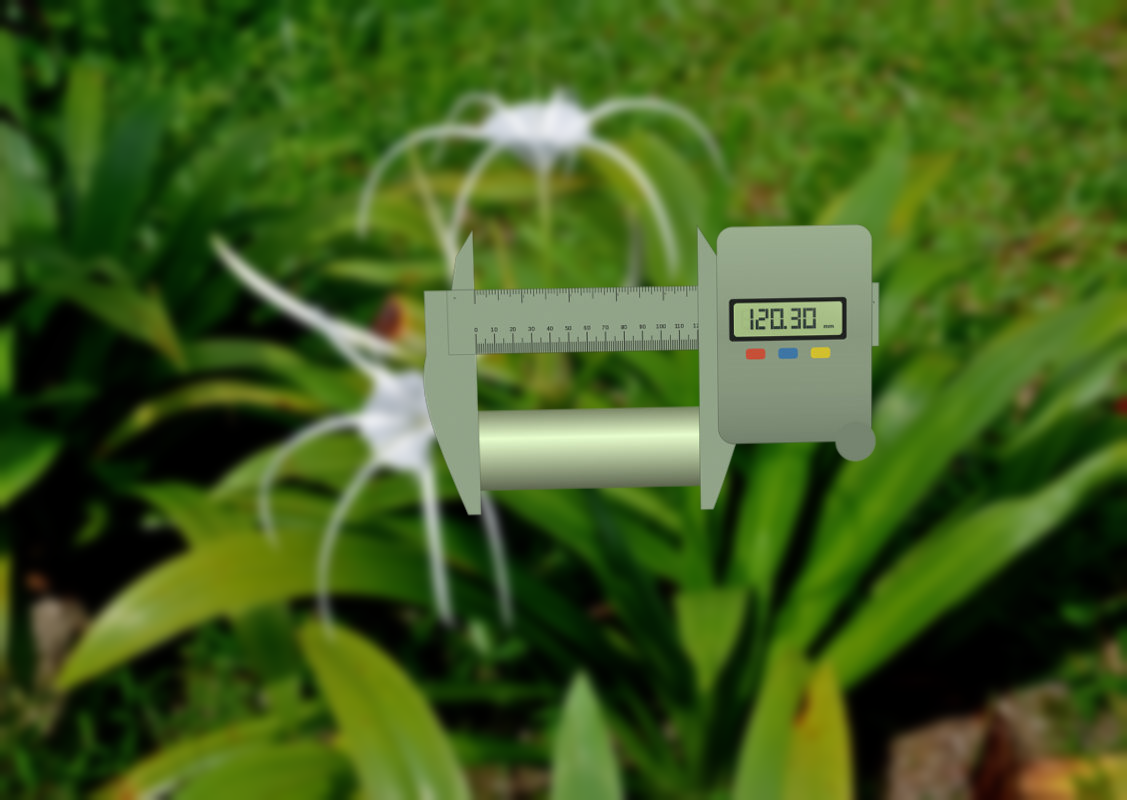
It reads value=120.30 unit=mm
